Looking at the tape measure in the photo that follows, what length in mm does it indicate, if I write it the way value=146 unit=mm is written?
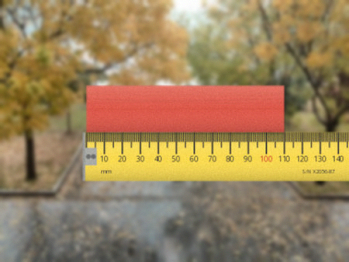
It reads value=110 unit=mm
